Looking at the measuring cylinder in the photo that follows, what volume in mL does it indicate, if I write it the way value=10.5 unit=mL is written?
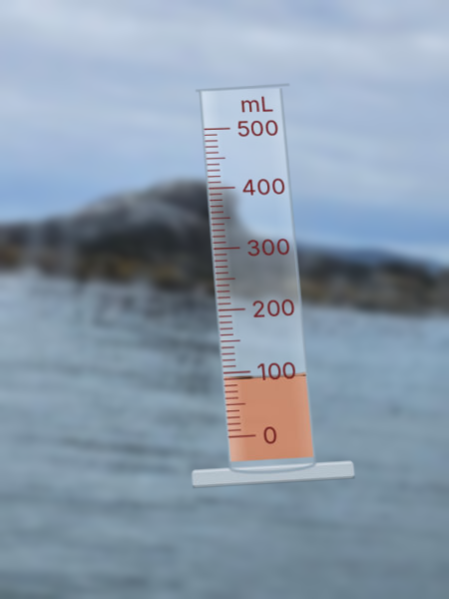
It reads value=90 unit=mL
